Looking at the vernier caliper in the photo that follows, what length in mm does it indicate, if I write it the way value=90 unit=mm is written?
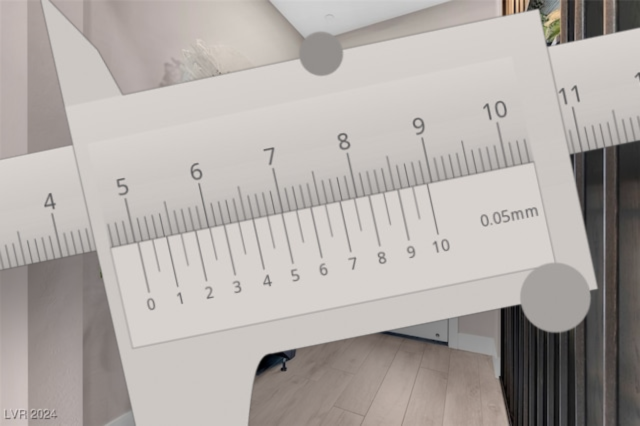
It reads value=50.4 unit=mm
